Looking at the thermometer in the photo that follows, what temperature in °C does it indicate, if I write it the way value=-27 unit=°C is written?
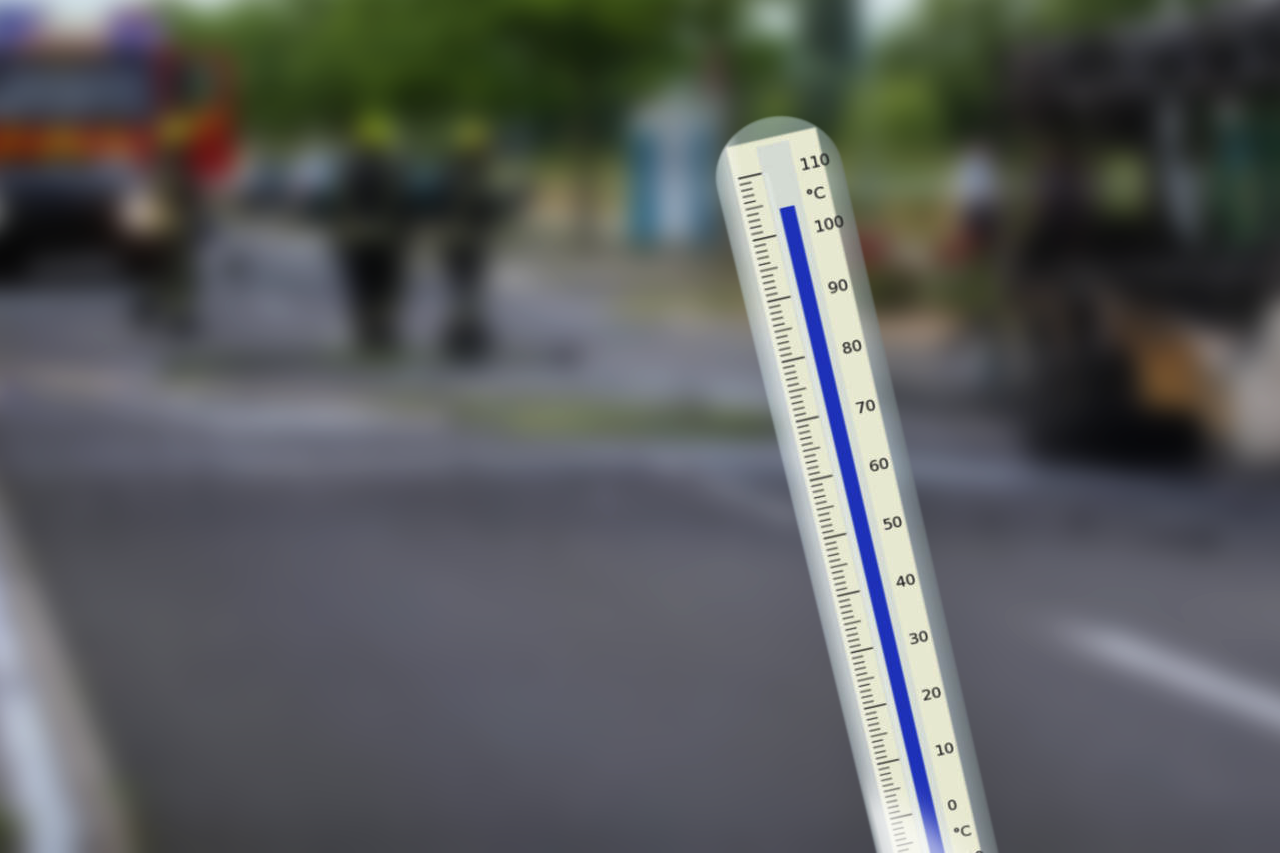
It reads value=104 unit=°C
